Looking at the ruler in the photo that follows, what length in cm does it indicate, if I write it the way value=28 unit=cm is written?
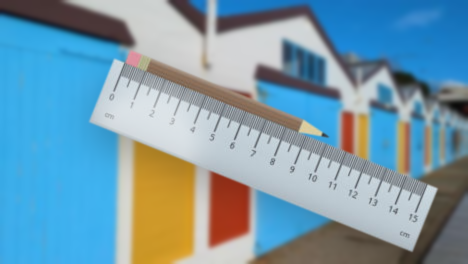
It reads value=10 unit=cm
